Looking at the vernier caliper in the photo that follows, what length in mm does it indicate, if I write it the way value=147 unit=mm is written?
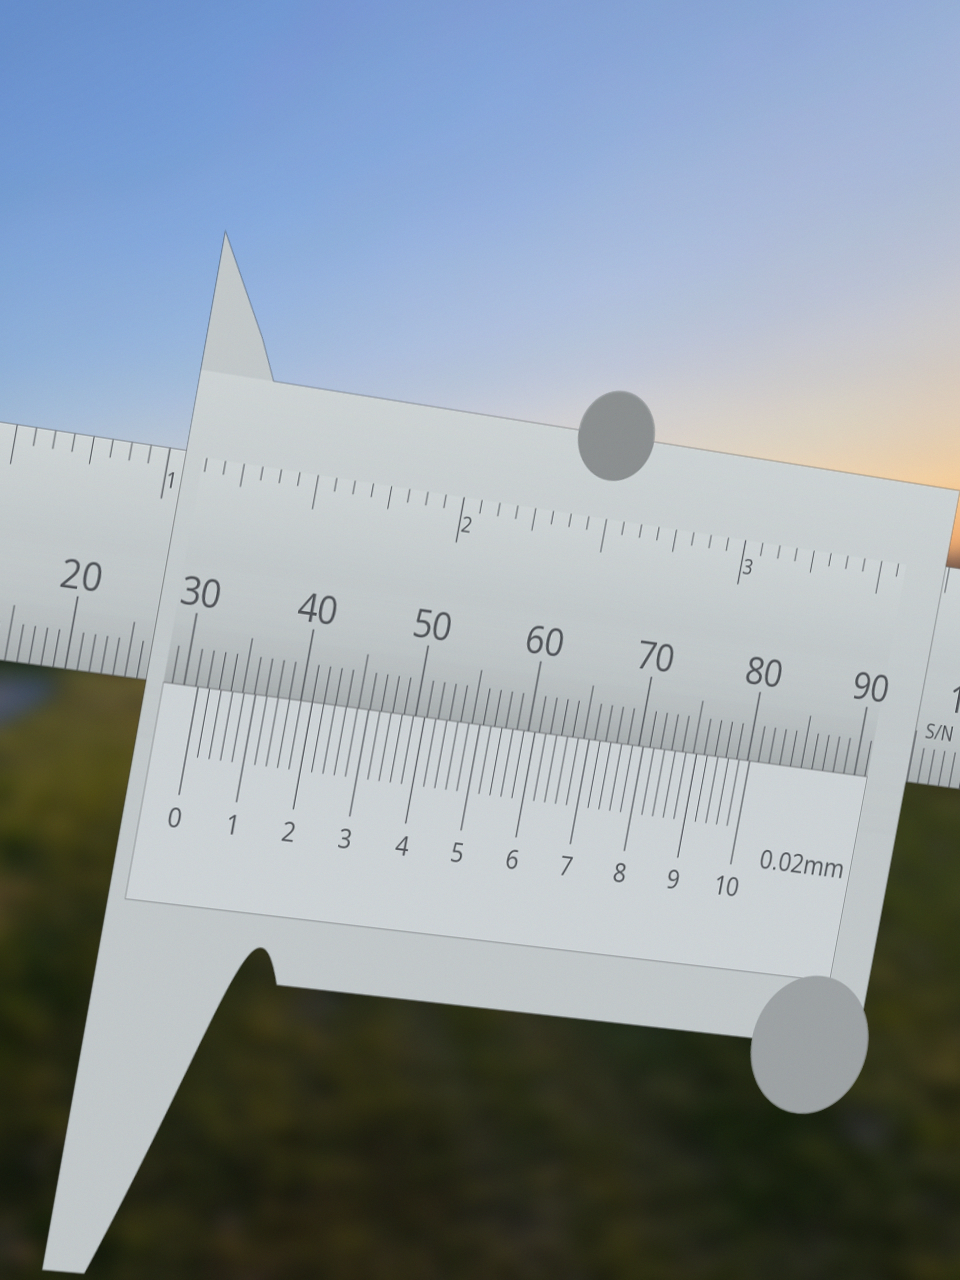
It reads value=31.2 unit=mm
